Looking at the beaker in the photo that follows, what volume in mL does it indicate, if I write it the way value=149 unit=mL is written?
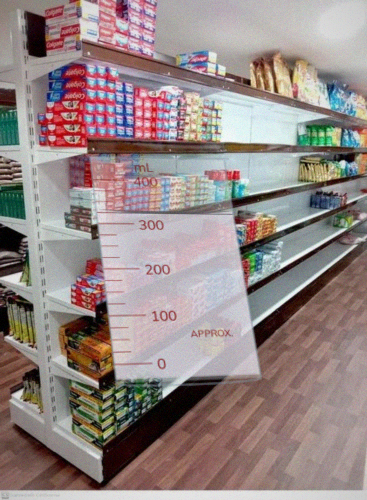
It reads value=325 unit=mL
